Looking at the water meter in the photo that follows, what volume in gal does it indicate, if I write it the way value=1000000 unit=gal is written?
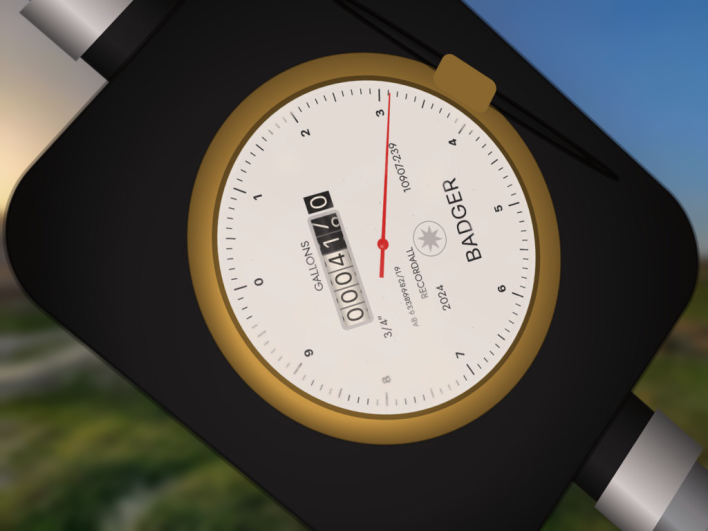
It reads value=4173.1 unit=gal
